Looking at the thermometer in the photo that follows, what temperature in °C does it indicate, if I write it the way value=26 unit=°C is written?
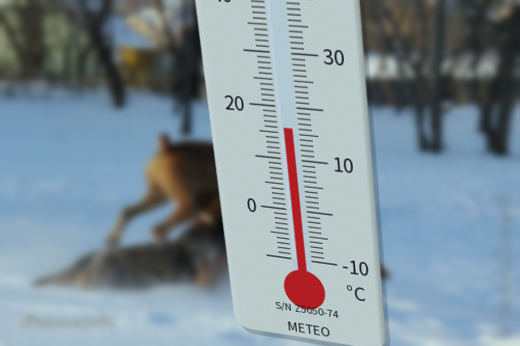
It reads value=16 unit=°C
